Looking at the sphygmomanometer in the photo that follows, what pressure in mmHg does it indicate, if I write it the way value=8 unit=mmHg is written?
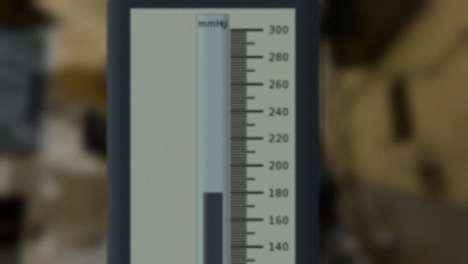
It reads value=180 unit=mmHg
